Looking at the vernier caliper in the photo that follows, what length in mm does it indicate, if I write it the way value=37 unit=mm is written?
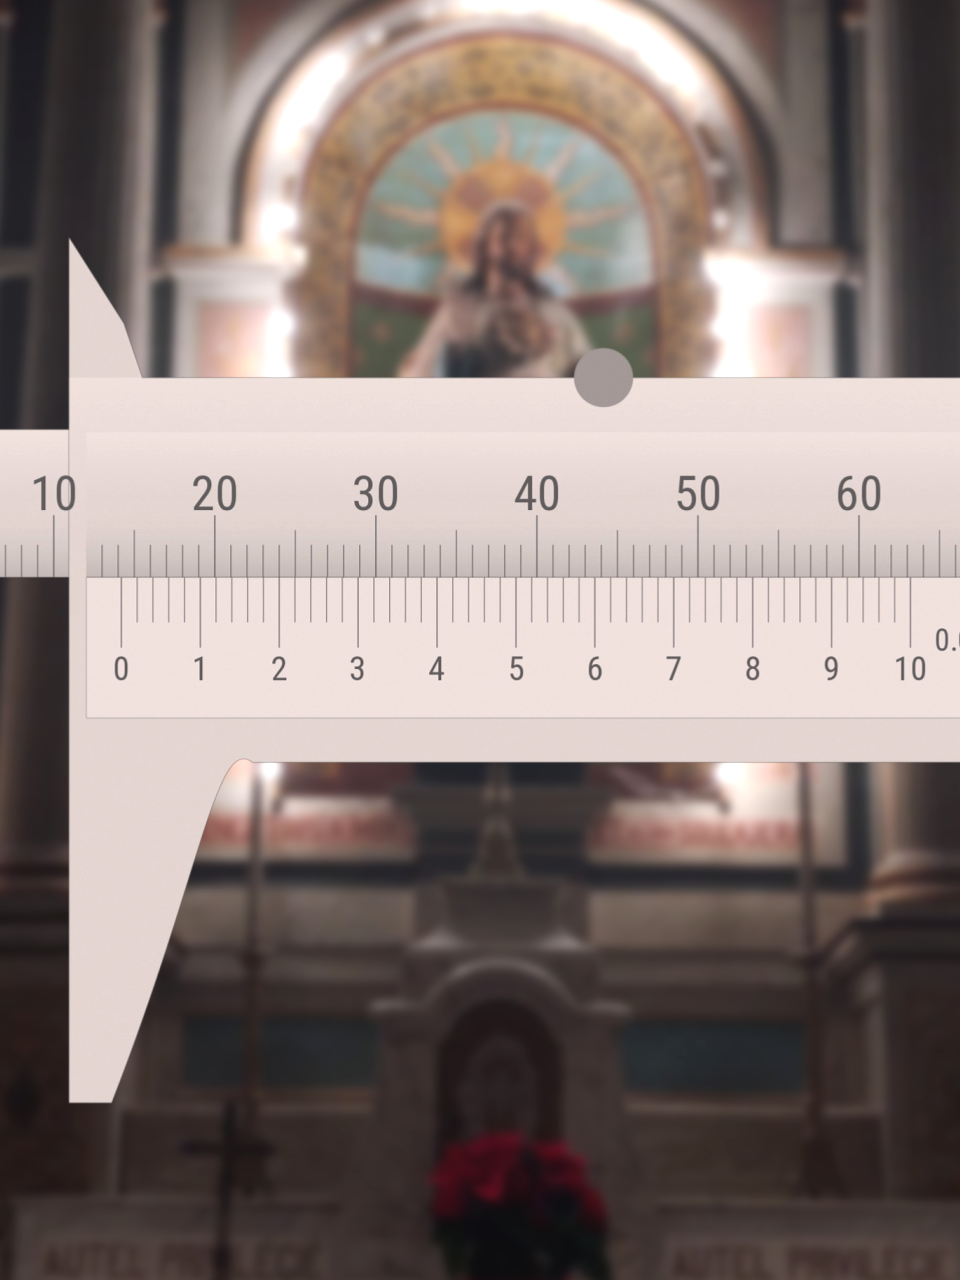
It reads value=14.2 unit=mm
